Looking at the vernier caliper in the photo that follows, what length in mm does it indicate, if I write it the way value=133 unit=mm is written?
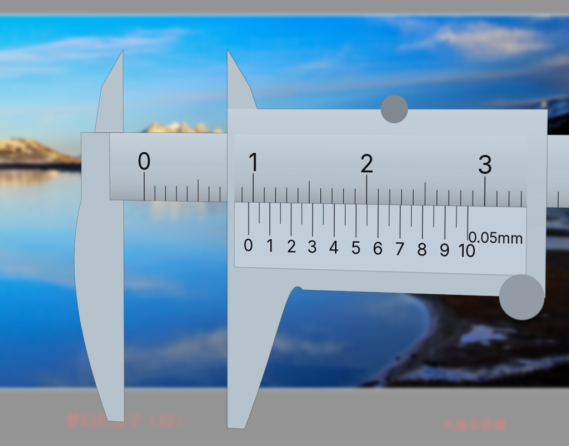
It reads value=9.6 unit=mm
